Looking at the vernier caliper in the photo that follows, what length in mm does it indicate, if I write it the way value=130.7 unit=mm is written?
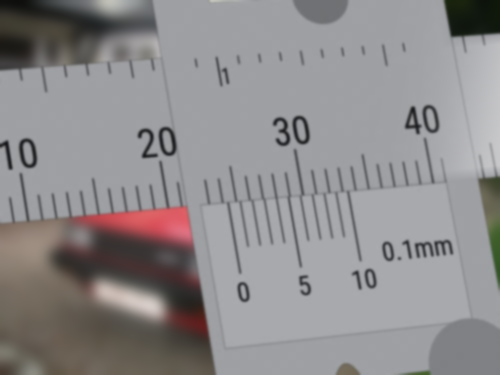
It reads value=24.4 unit=mm
